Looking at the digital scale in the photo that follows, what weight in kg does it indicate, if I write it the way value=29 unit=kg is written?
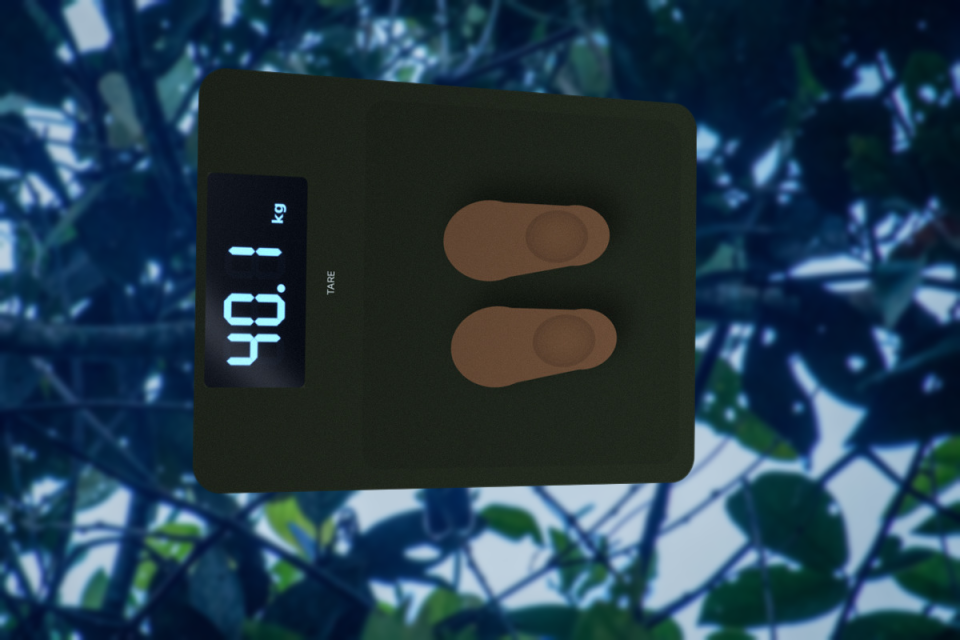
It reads value=40.1 unit=kg
